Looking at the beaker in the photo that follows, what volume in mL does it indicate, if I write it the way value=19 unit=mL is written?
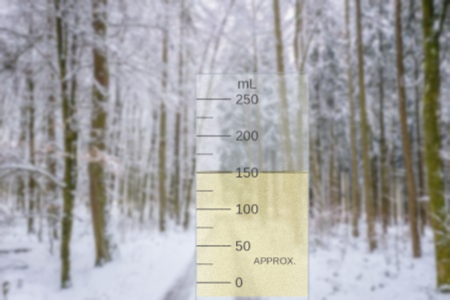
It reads value=150 unit=mL
